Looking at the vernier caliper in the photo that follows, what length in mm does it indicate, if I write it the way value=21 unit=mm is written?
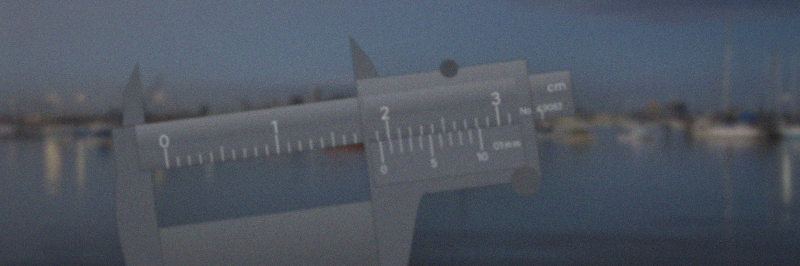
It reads value=19.2 unit=mm
